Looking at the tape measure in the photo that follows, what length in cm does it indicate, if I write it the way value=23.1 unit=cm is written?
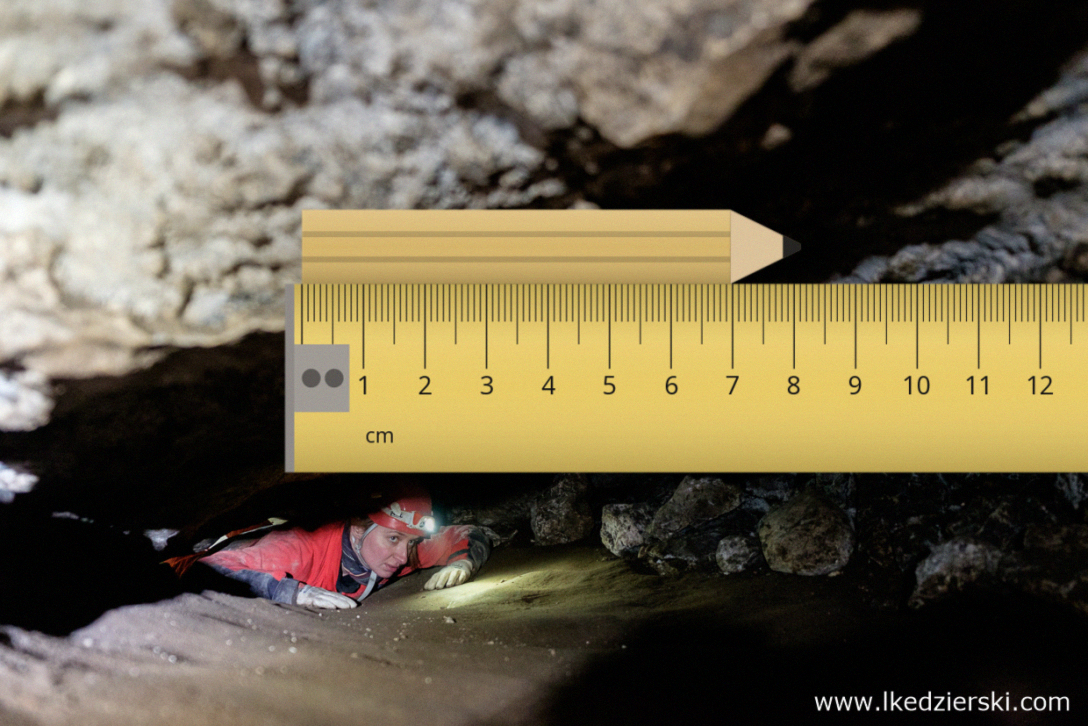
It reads value=8.1 unit=cm
